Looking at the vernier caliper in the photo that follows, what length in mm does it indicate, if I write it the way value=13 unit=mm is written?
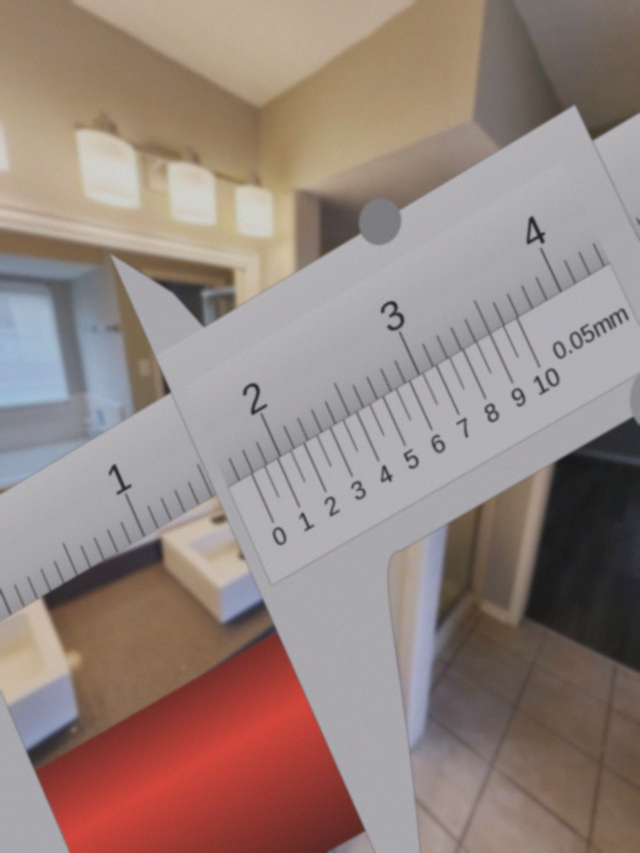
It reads value=17.9 unit=mm
